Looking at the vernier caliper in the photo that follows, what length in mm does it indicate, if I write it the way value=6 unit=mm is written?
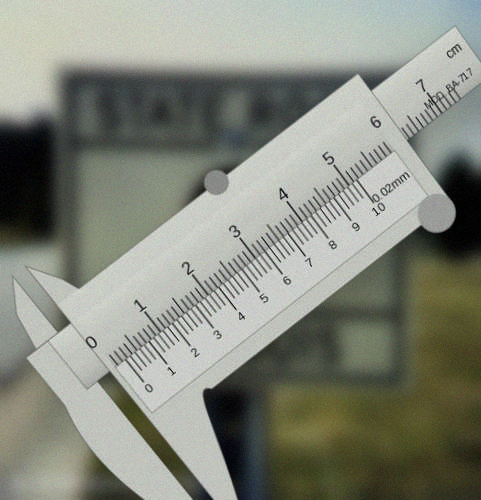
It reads value=2.6 unit=mm
